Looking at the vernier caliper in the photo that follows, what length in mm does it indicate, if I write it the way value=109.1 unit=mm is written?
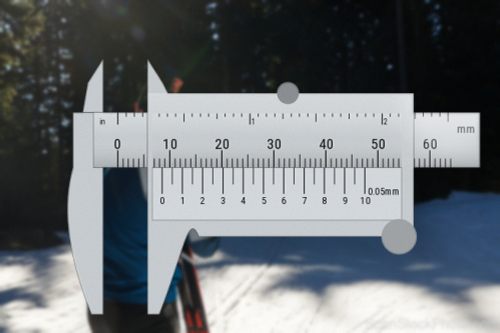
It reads value=8.5 unit=mm
